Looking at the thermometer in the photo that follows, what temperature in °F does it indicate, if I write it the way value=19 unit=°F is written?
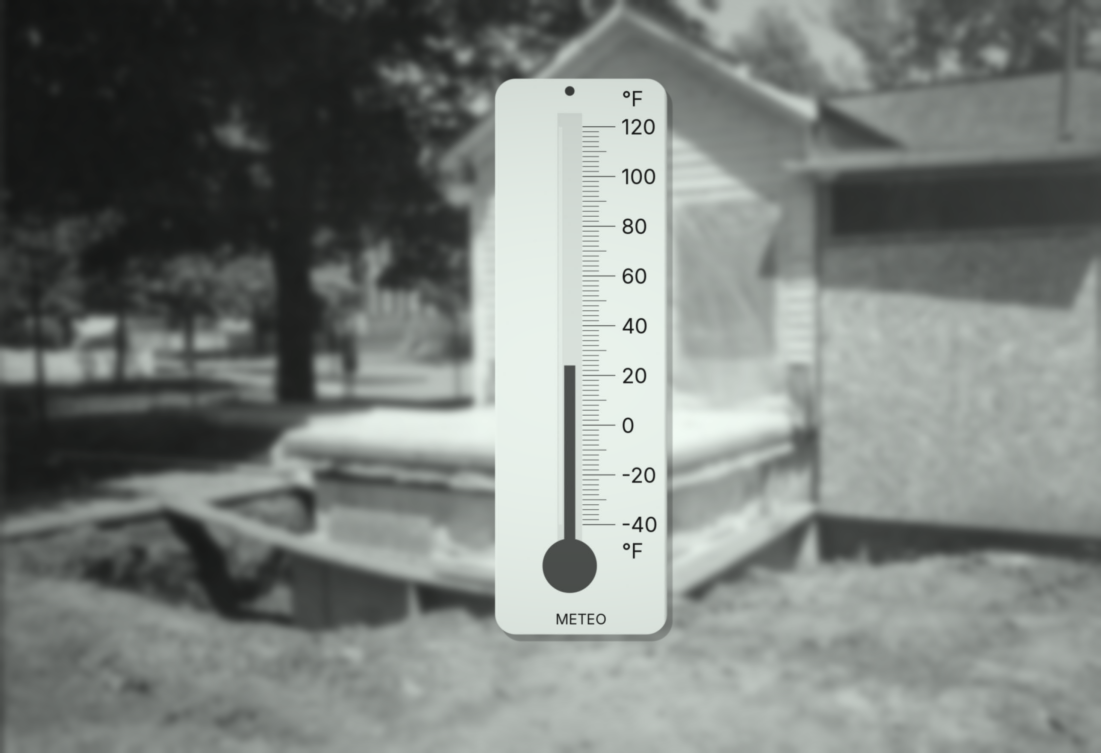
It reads value=24 unit=°F
